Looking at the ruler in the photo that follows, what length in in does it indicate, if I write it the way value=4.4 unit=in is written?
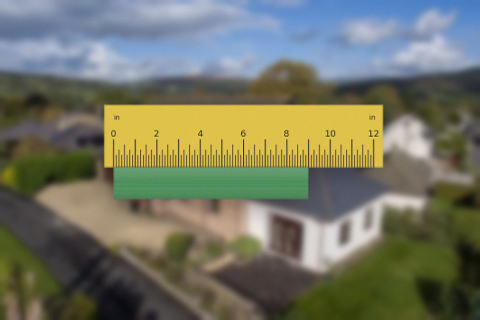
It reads value=9 unit=in
